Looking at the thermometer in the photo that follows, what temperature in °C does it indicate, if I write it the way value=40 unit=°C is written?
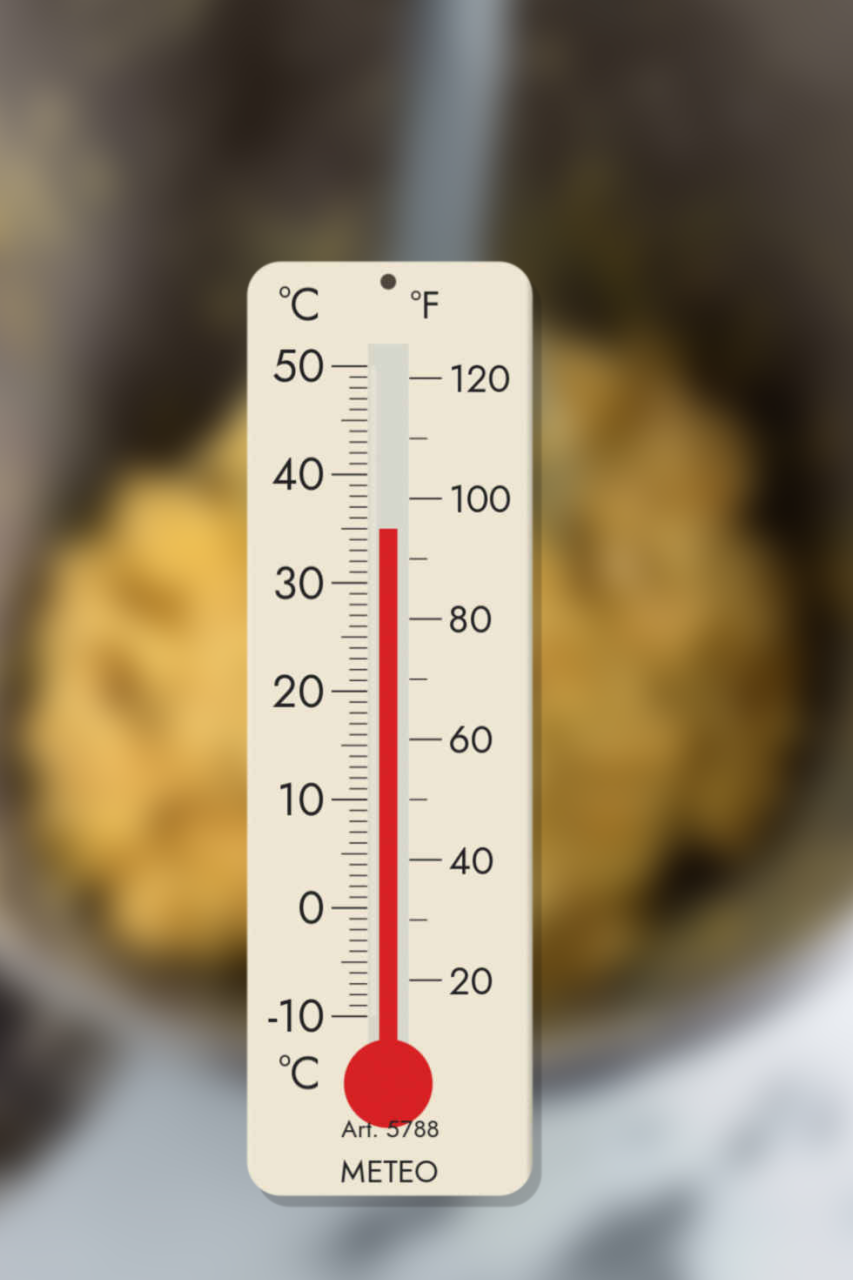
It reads value=35 unit=°C
